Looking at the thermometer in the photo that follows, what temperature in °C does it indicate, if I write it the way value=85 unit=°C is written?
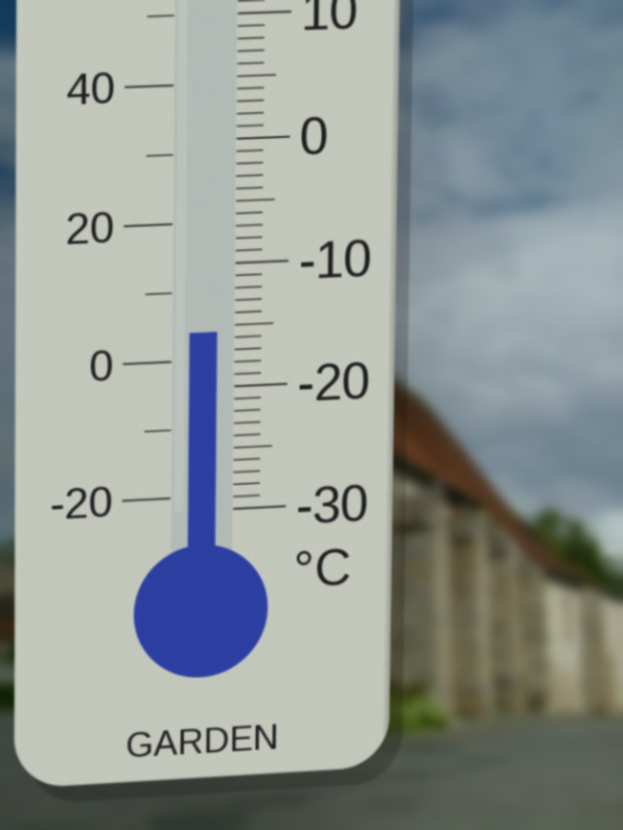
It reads value=-15.5 unit=°C
